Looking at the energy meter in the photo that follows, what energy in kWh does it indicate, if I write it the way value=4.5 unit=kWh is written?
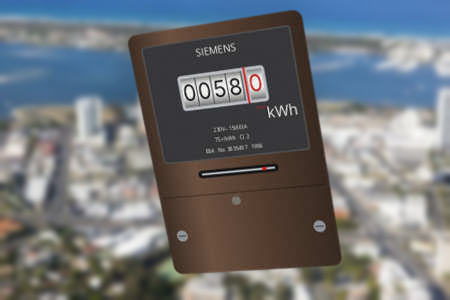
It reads value=58.0 unit=kWh
